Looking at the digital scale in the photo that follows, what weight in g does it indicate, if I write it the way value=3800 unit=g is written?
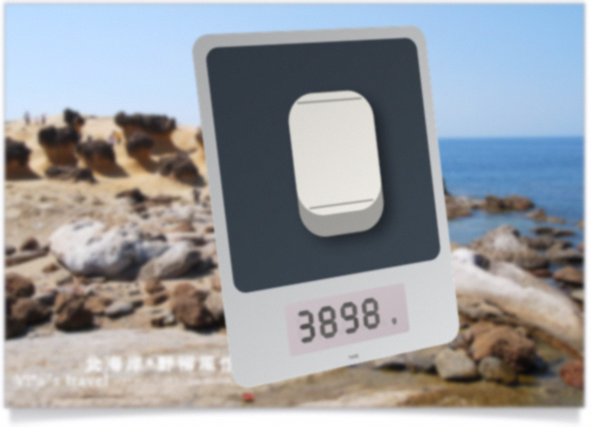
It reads value=3898 unit=g
